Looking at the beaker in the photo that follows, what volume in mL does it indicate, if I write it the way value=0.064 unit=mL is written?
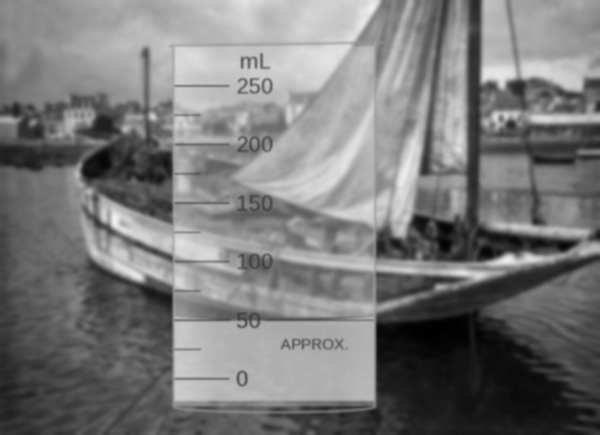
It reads value=50 unit=mL
